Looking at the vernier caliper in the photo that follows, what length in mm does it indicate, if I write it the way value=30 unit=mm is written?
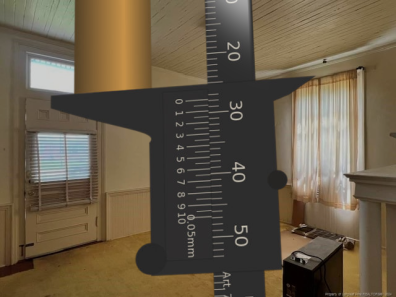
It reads value=27.8 unit=mm
